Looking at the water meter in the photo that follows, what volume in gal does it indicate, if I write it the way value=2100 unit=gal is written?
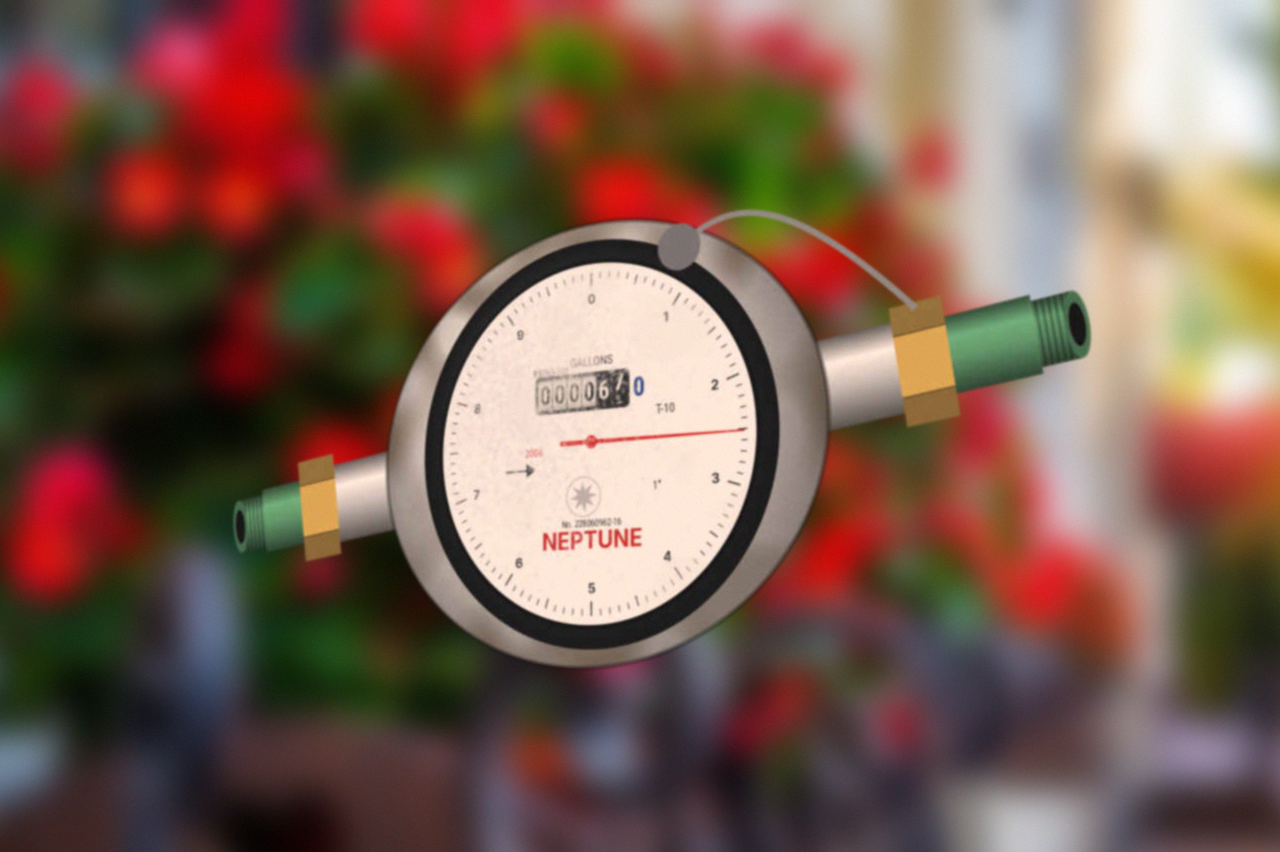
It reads value=672.5 unit=gal
